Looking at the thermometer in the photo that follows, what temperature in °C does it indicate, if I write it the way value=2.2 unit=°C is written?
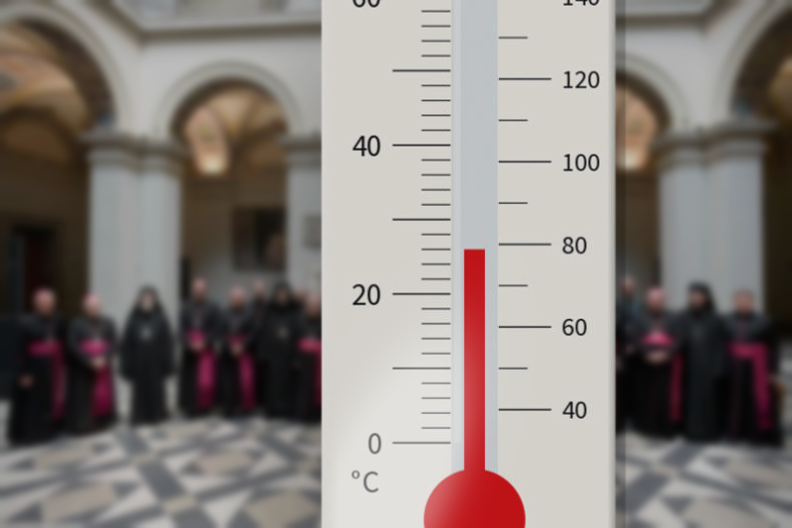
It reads value=26 unit=°C
